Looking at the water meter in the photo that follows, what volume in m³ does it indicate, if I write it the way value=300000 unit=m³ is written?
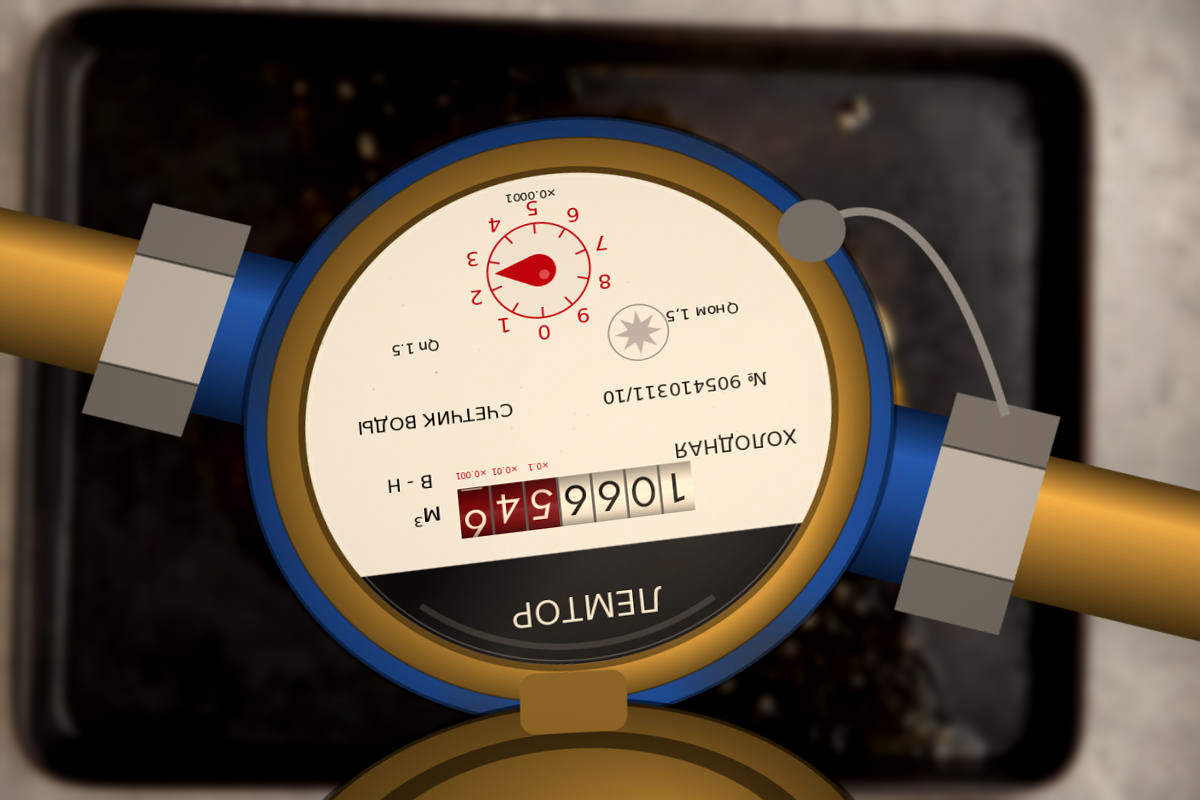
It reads value=1066.5462 unit=m³
